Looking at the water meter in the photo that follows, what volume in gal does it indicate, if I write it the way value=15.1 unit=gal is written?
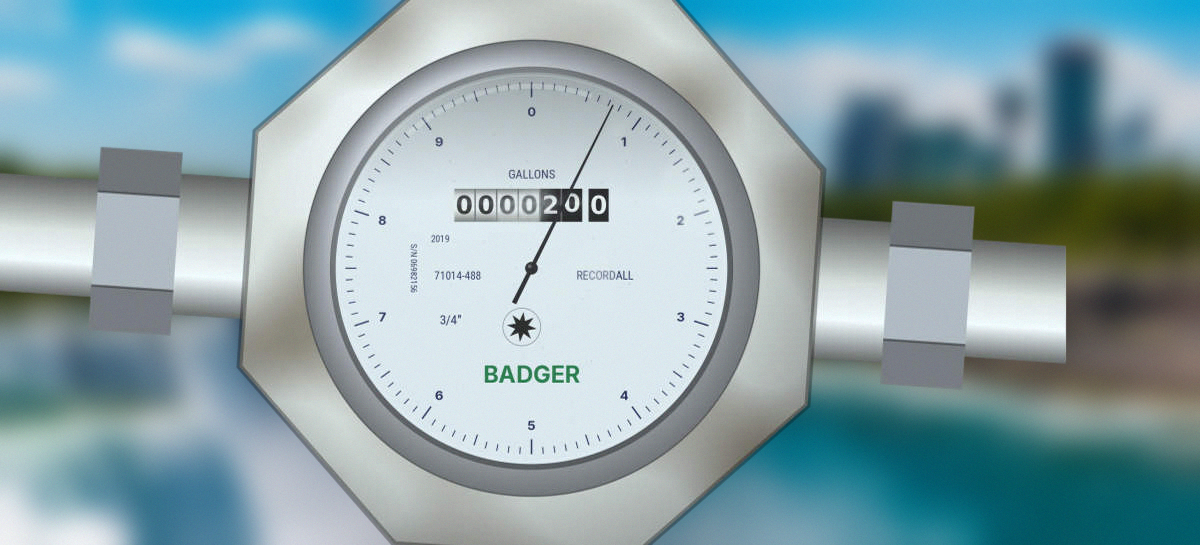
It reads value=200.7 unit=gal
